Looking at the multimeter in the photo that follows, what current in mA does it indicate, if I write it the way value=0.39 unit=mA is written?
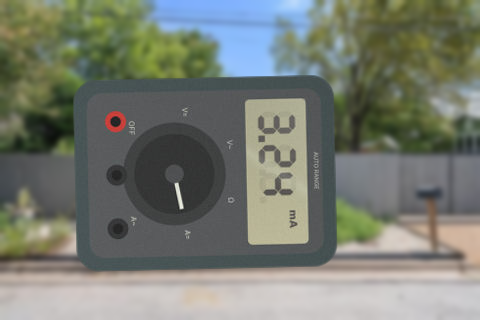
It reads value=3.24 unit=mA
